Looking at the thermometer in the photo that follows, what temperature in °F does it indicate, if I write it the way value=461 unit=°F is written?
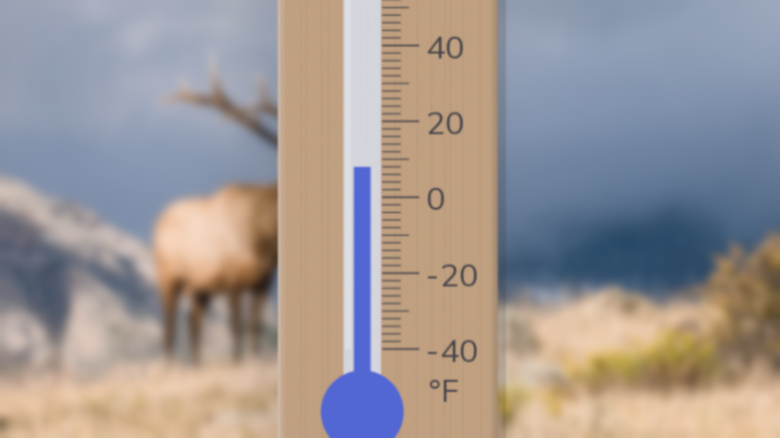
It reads value=8 unit=°F
